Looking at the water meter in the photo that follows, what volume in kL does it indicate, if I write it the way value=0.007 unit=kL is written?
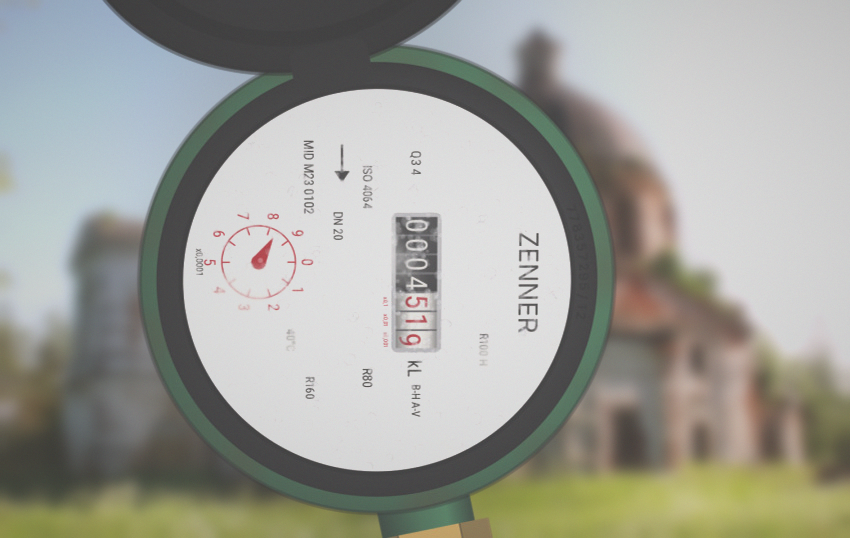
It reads value=4.5188 unit=kL
